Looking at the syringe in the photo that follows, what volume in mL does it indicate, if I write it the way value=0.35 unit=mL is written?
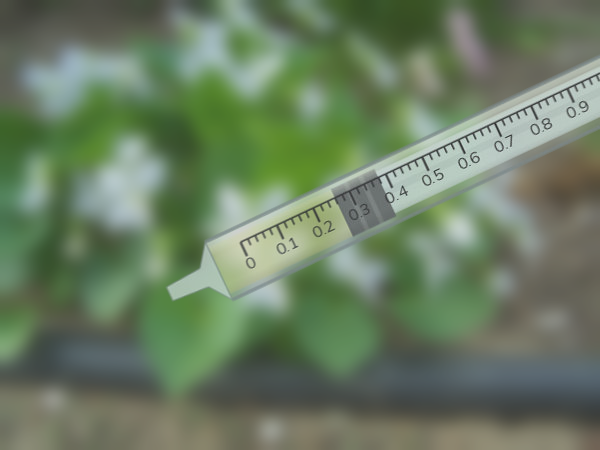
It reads value=0.26 unit=mL
